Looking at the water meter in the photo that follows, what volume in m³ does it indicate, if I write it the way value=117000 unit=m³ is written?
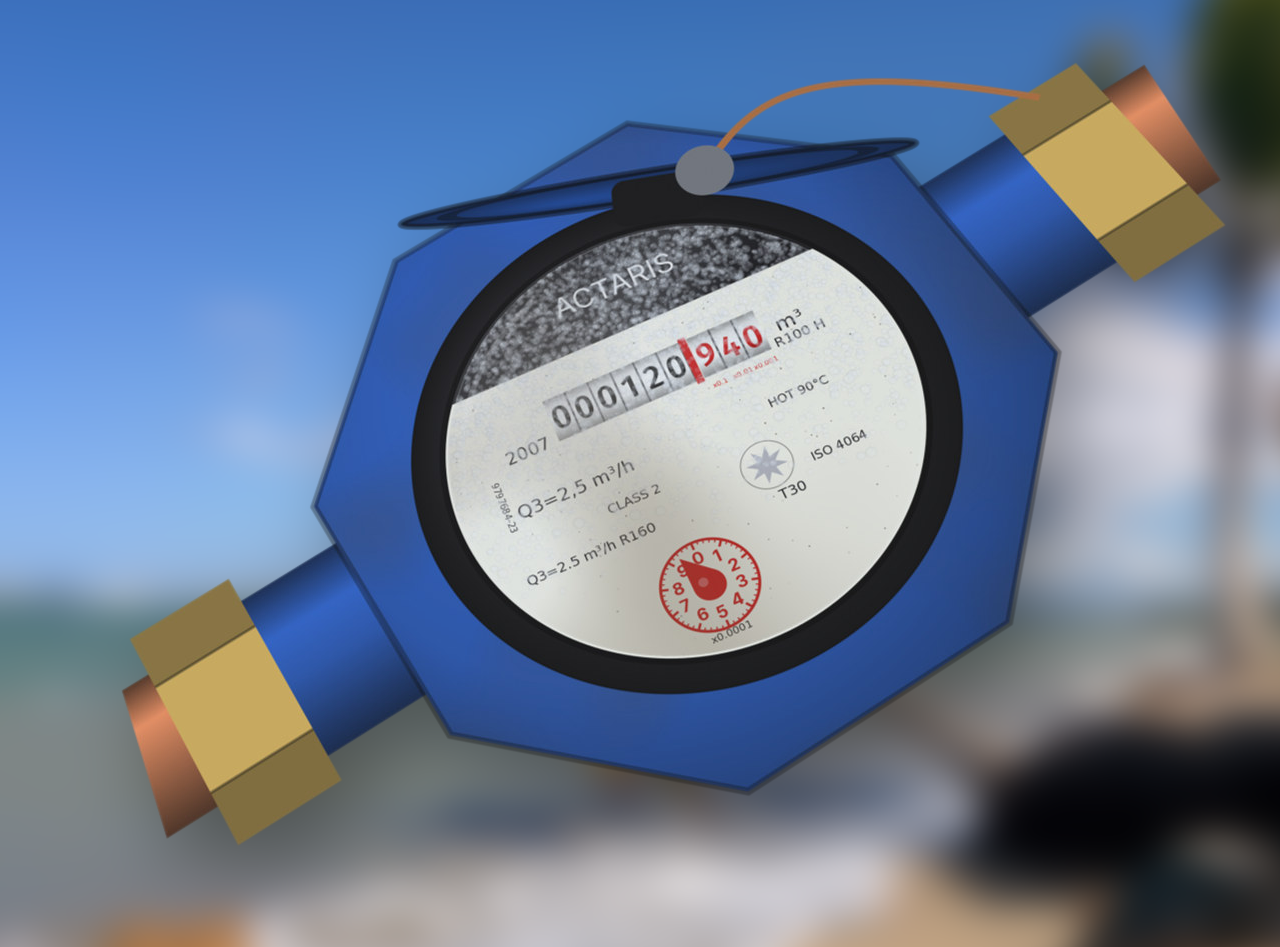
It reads value=120.9399 unit=m³
